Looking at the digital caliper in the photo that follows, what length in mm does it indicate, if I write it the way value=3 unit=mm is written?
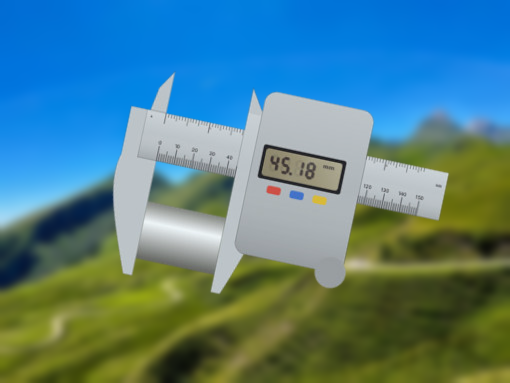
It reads value=45.18 unit=mm
